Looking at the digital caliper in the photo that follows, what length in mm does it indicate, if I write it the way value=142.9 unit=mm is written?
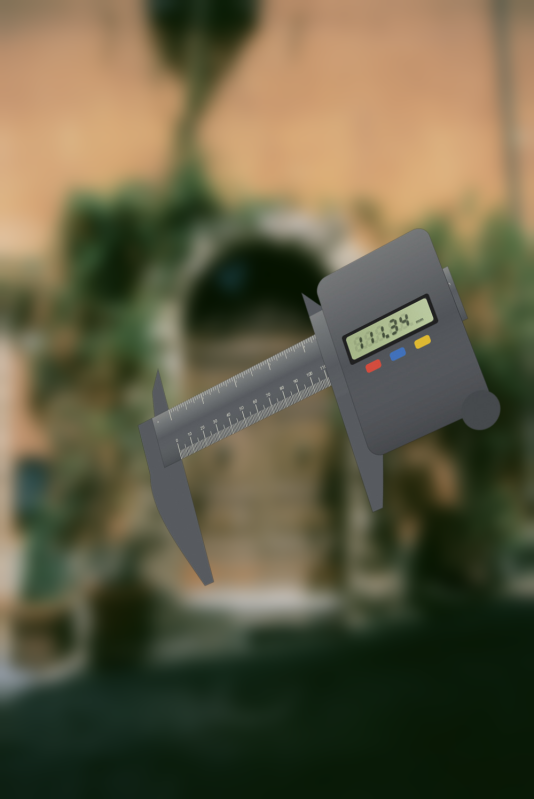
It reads value=111.34 unit=mm
